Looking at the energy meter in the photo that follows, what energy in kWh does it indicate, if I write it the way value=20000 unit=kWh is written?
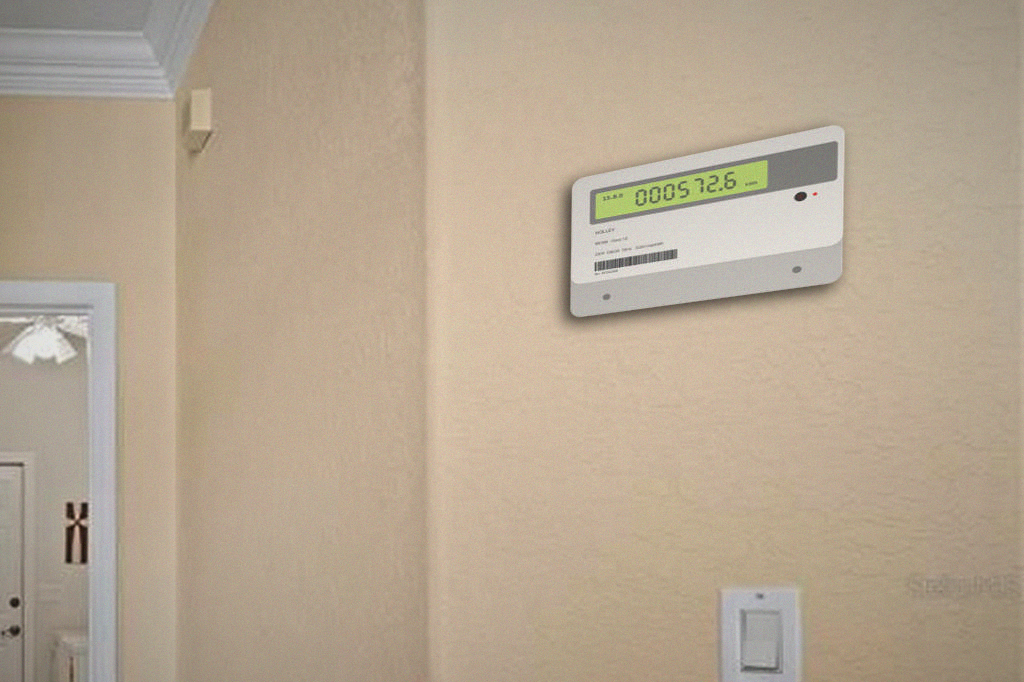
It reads value=572.6 unit=kWh
